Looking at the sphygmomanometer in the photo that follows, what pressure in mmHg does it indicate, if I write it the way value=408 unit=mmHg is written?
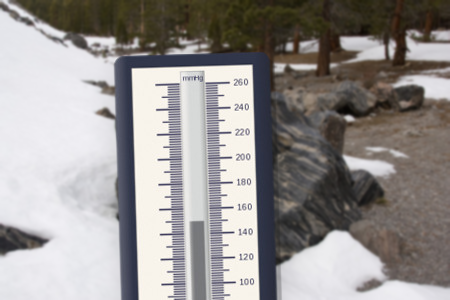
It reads value=150 unit=mmHg
